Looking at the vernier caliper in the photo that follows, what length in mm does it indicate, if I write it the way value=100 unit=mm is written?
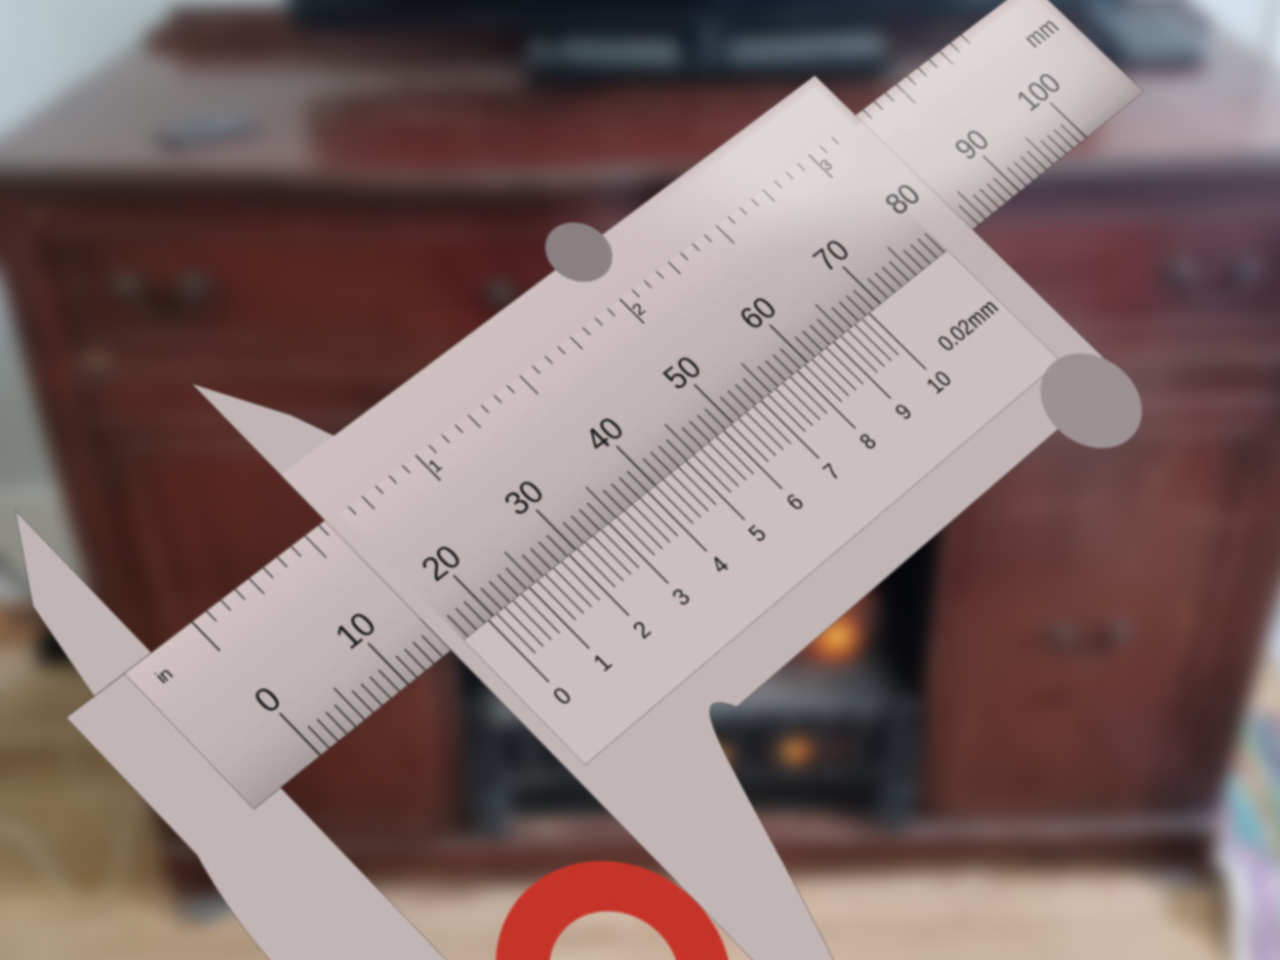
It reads value=19.4 unit=mm
